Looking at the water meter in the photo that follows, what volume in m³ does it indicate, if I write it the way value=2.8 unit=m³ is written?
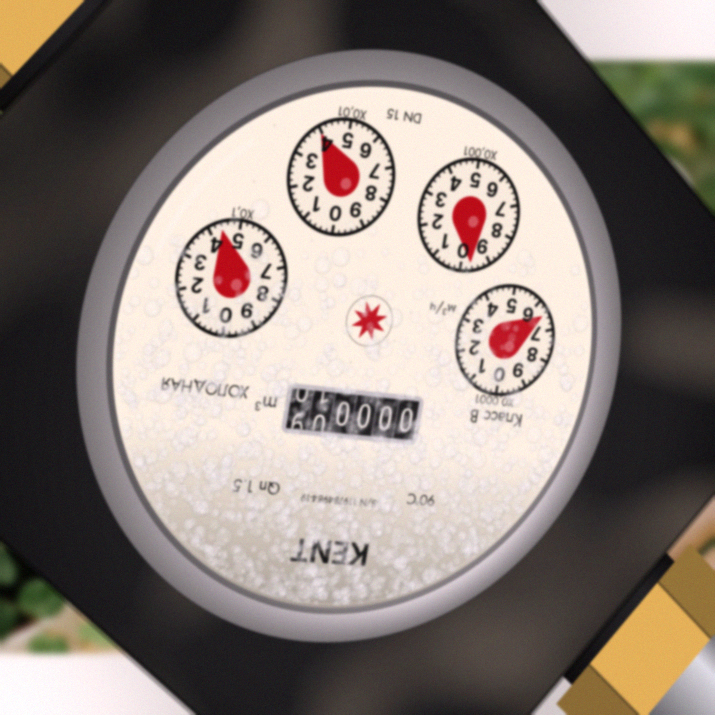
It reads value=9.4396 unit=m³
